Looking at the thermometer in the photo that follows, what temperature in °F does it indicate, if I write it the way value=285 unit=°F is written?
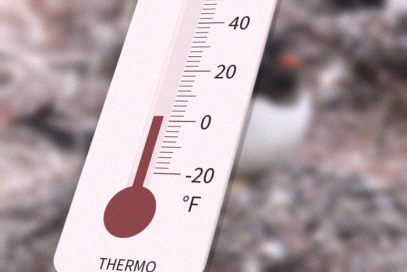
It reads value=2 unit=°F
